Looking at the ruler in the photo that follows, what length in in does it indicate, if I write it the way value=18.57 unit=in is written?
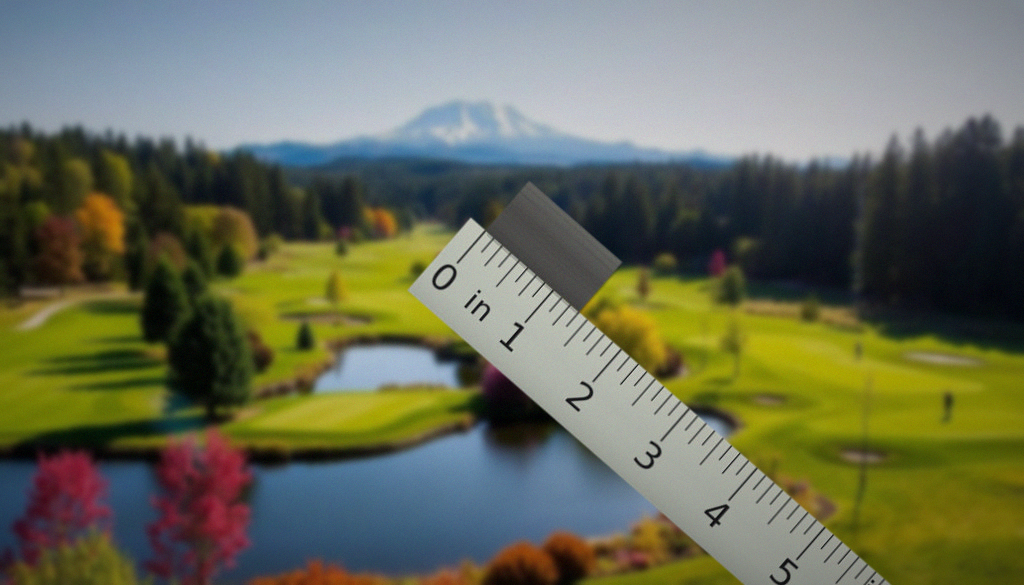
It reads value=1.375 unit=in
